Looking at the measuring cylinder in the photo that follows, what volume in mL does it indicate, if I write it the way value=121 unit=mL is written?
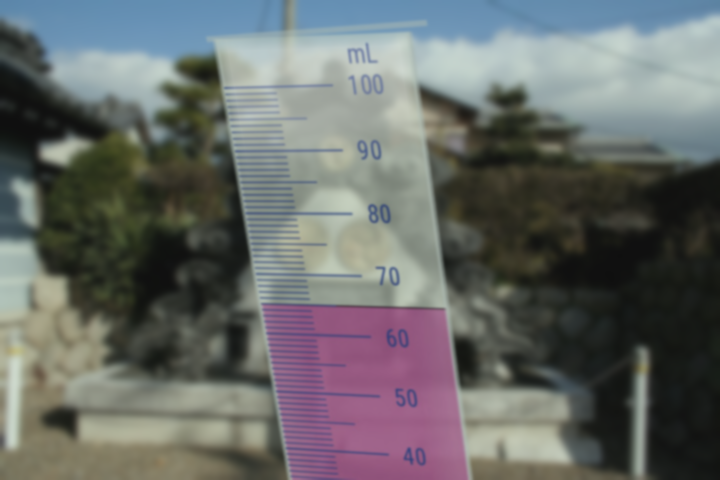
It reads value=65 unit=mL
